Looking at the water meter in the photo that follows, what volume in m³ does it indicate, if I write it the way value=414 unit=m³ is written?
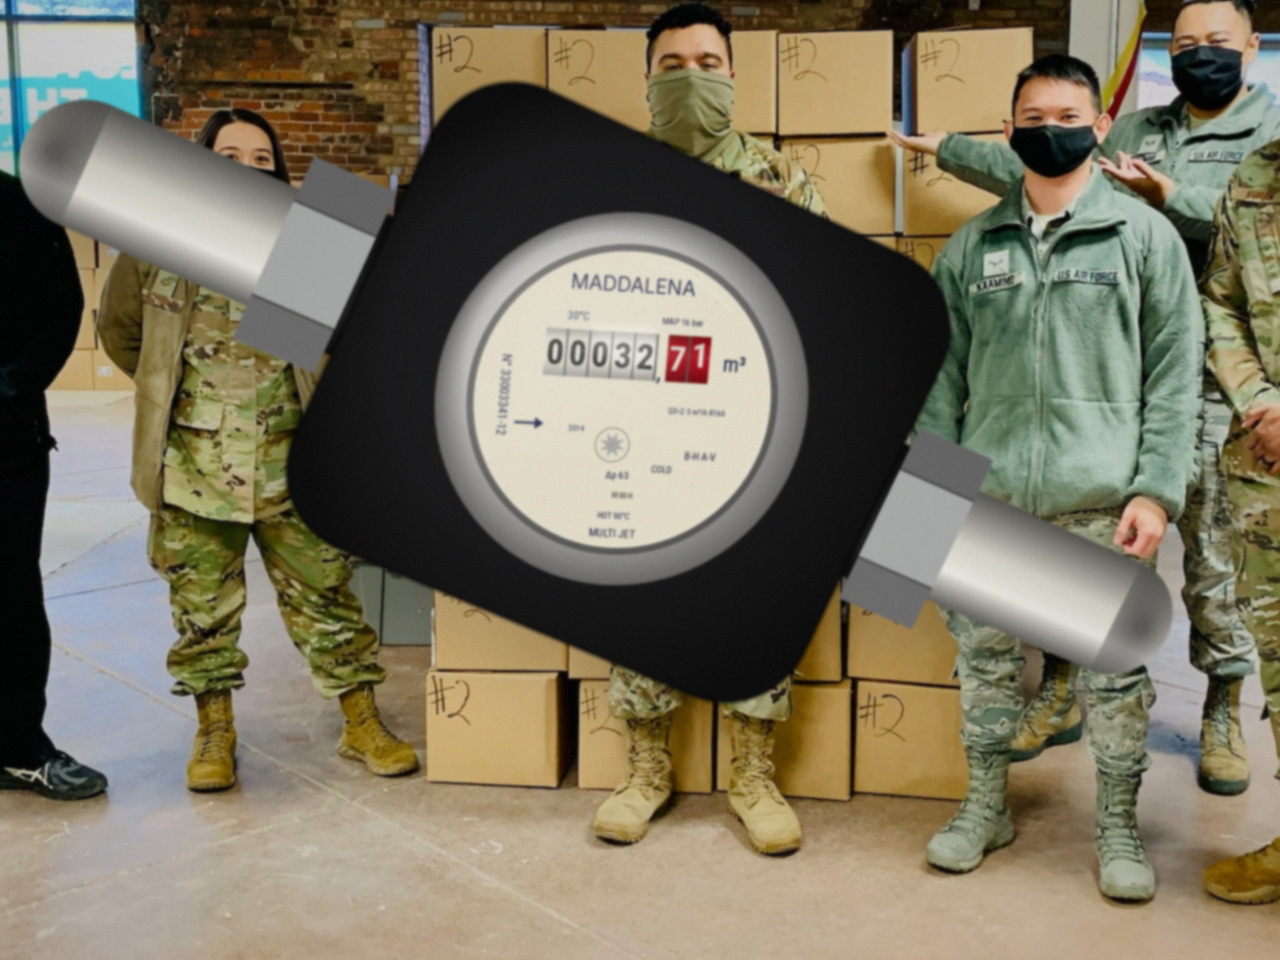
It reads value=32.71 unit=m³
